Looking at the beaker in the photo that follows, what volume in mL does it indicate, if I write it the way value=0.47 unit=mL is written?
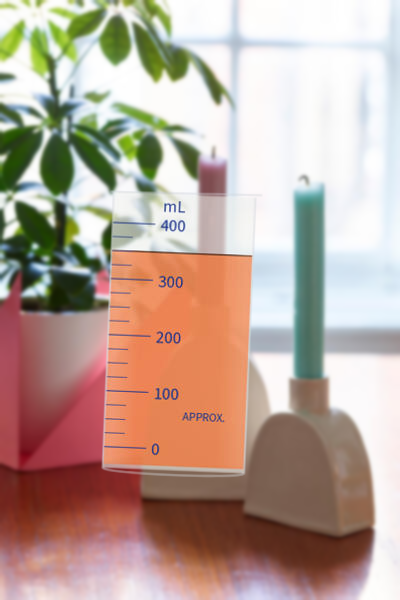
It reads value=350 unit=mL
